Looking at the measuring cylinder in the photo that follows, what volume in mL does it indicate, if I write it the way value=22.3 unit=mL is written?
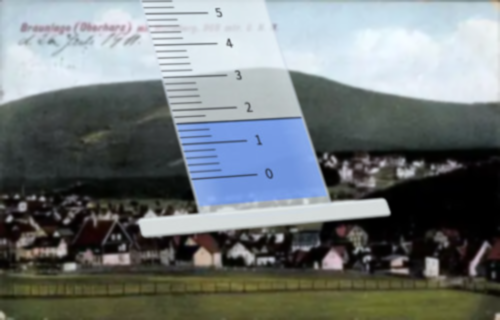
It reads value=1.6 unit=mL
